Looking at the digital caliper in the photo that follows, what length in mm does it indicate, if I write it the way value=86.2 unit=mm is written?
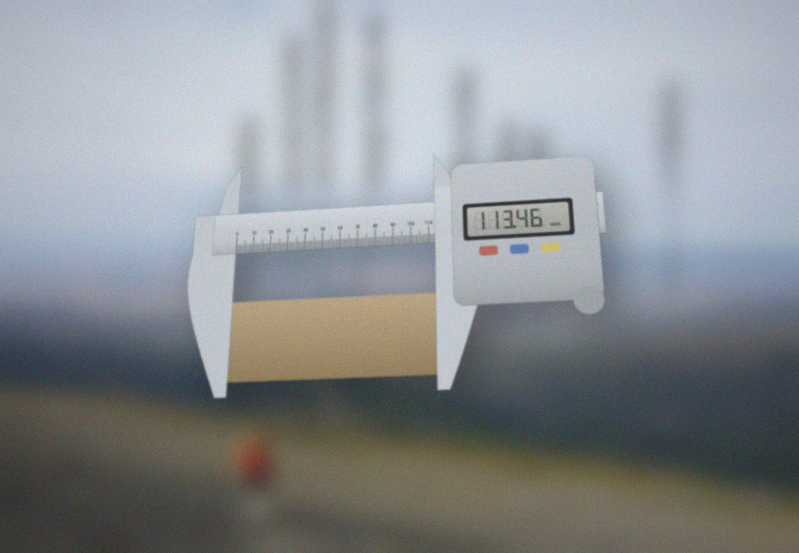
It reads value=113.46 unit=mm
